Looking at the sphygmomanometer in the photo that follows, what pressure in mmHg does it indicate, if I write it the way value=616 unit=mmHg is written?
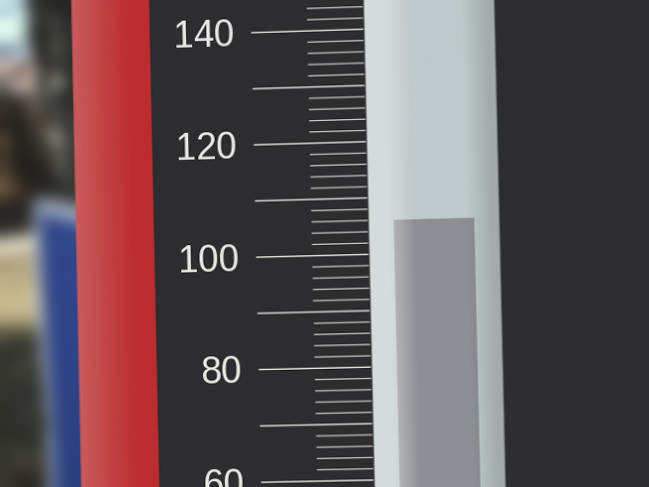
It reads value=106 unit=mmHg
